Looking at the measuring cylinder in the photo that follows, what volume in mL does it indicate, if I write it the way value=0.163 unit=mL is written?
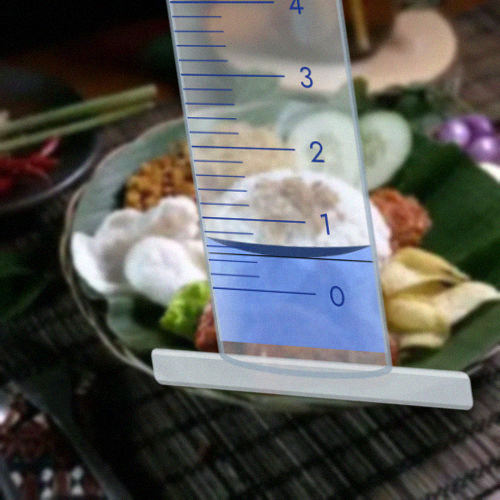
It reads value=0.5 unit=mL
